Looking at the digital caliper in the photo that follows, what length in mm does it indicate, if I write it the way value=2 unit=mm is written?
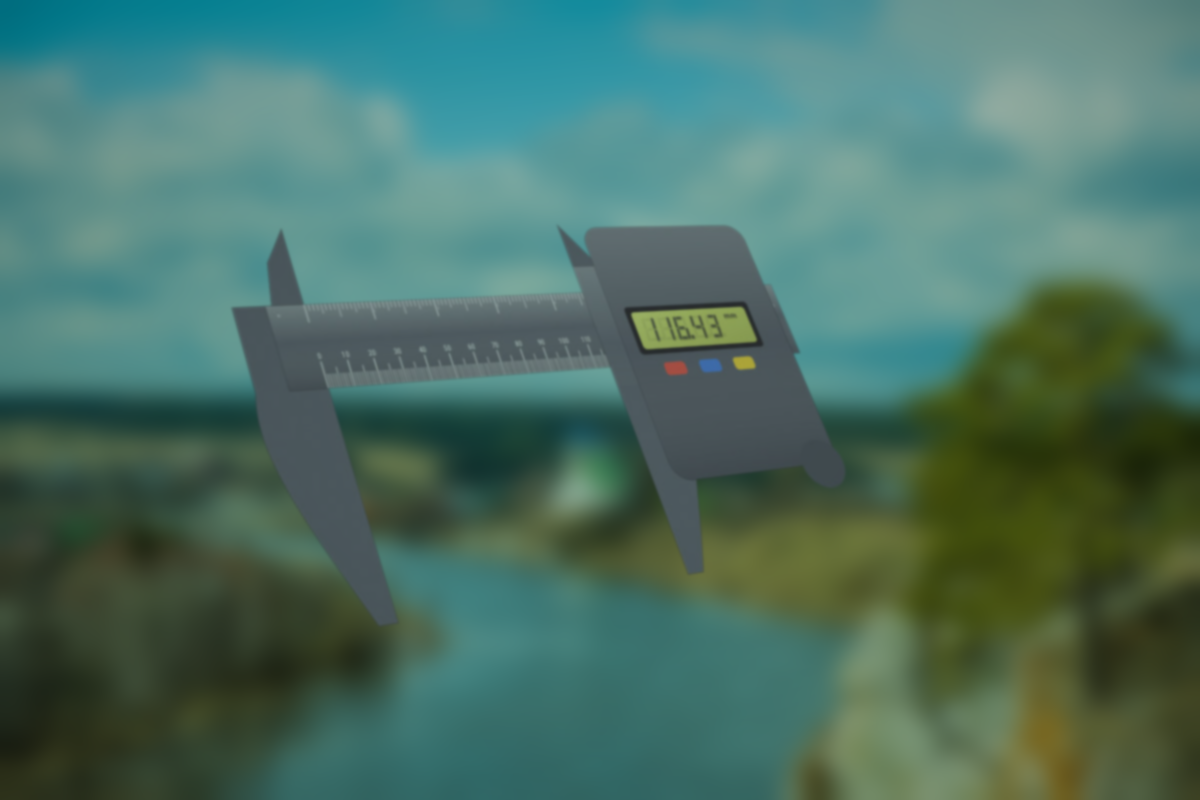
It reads value=116.43 unit=mm
